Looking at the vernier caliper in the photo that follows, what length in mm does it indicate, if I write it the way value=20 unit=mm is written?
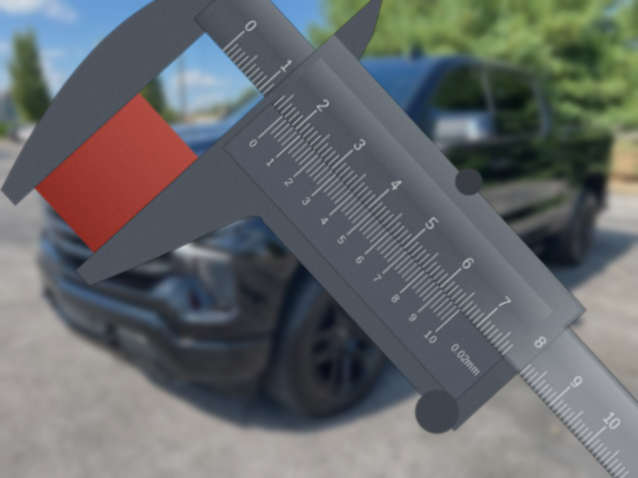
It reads value=16.5 unit=mm
